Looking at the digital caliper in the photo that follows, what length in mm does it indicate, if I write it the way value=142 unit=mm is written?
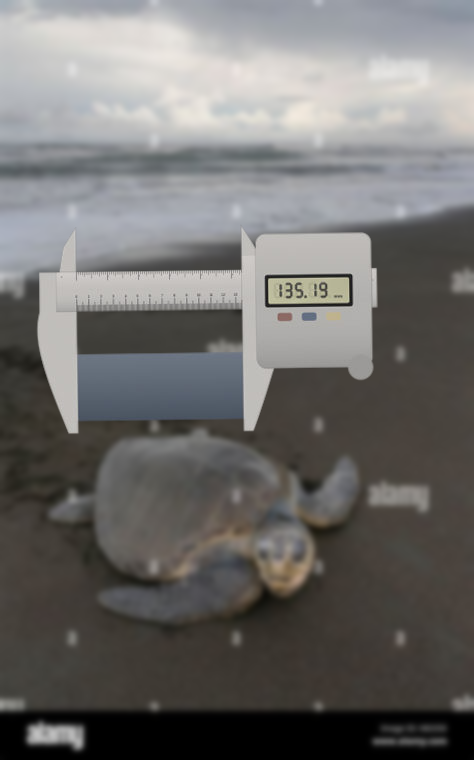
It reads value=135.19 unit=mm
